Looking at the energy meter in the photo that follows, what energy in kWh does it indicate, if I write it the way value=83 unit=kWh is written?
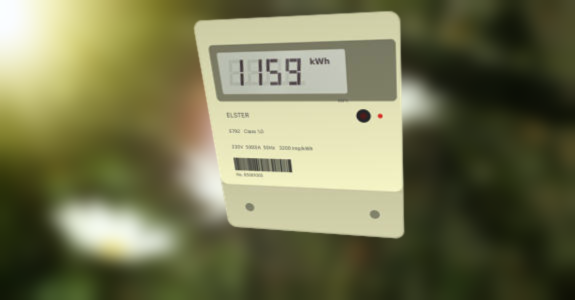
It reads value=1159 unit=kWh
